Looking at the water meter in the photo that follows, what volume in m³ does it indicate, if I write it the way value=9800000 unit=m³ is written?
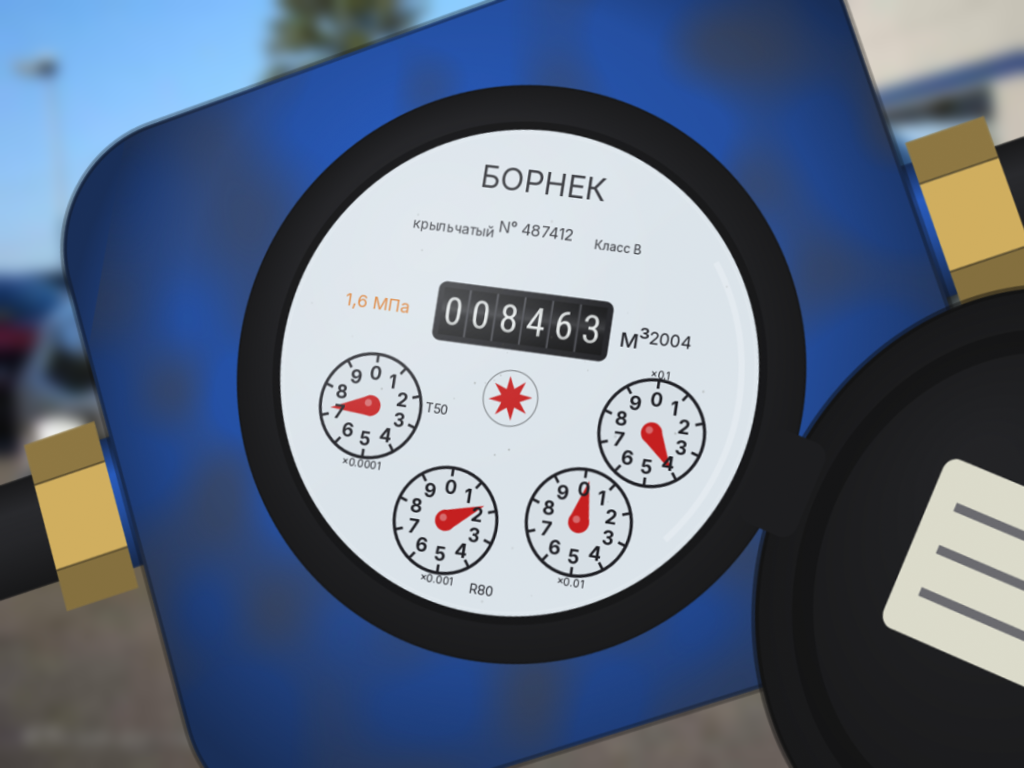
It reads value=8463.4017 unit=m³
